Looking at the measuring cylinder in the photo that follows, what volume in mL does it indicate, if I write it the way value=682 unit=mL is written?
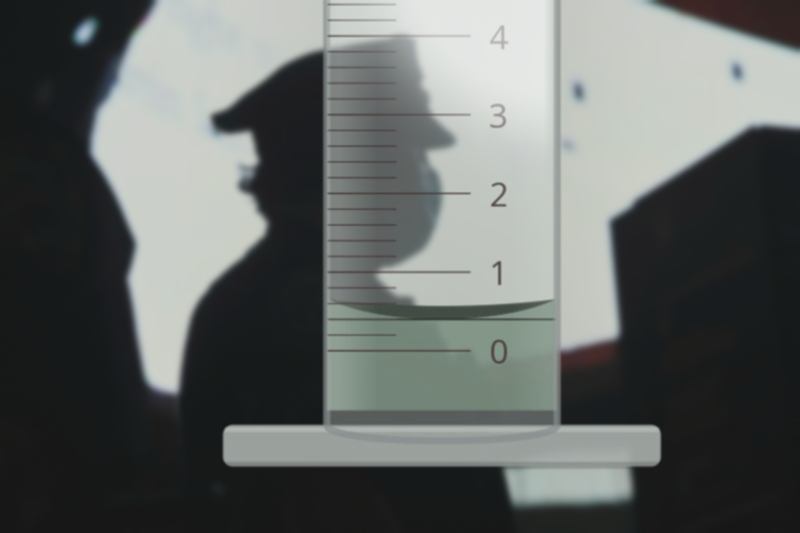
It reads value=0.4 unit=mL
